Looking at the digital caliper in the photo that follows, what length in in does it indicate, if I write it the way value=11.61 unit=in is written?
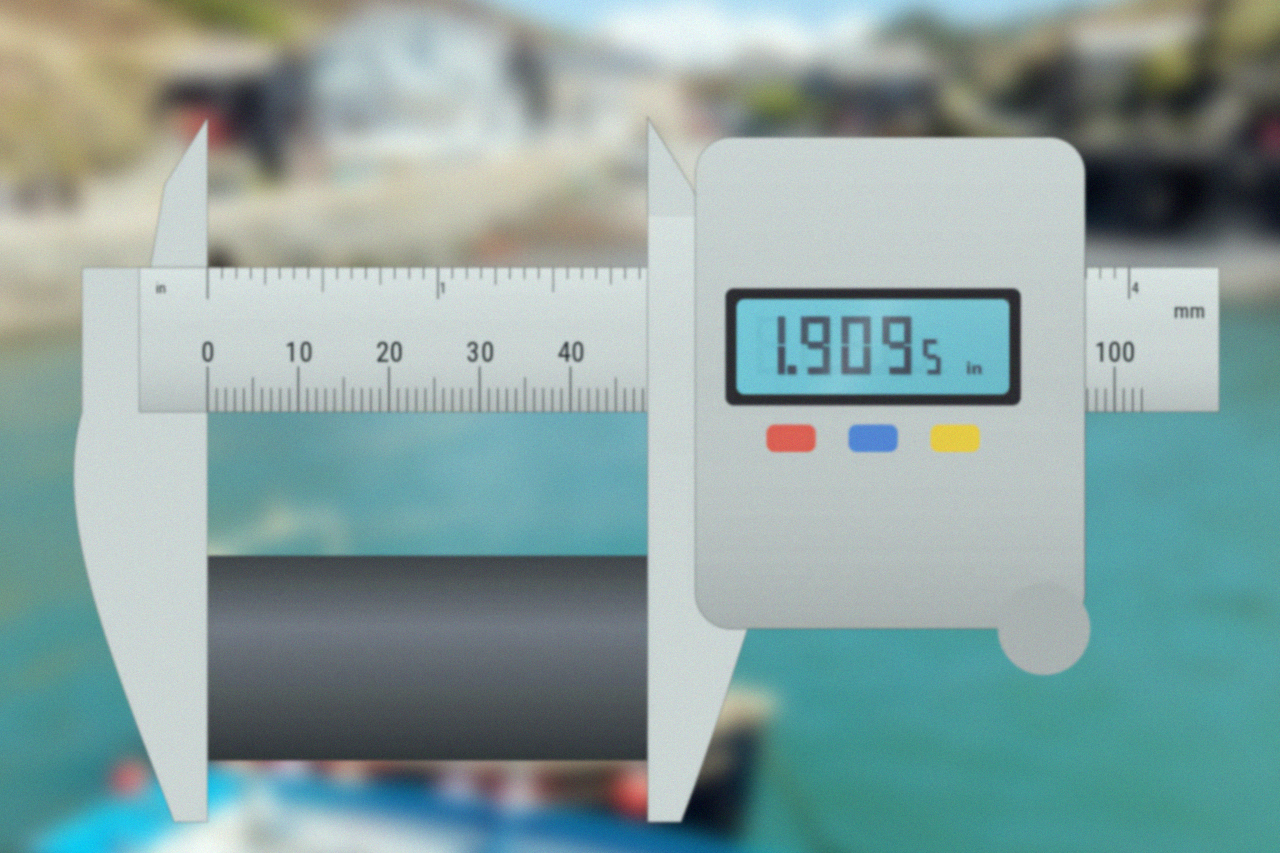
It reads value=1.9095 unit=in
